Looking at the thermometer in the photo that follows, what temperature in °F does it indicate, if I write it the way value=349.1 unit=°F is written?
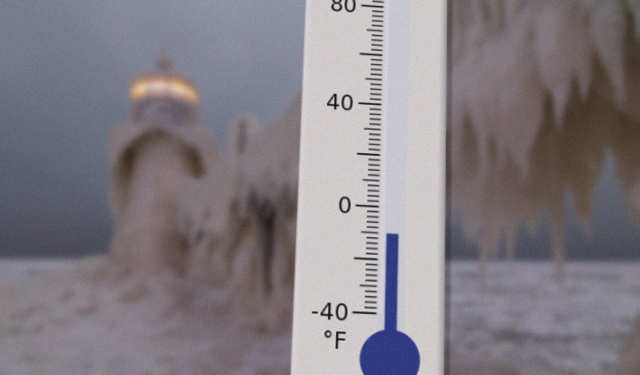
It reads value=-10 unit=°F
